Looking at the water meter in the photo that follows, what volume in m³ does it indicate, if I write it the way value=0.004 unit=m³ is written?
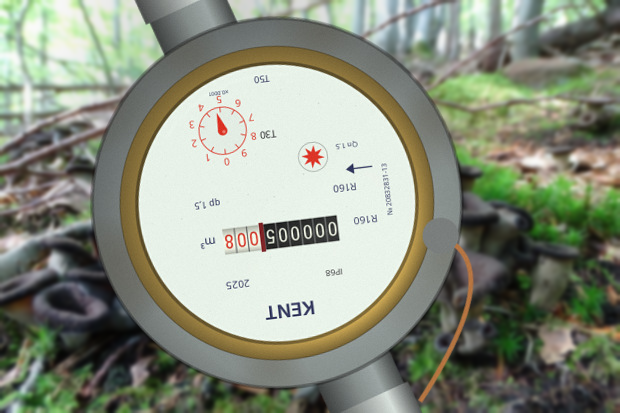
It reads value=5.0084 unit=m³
